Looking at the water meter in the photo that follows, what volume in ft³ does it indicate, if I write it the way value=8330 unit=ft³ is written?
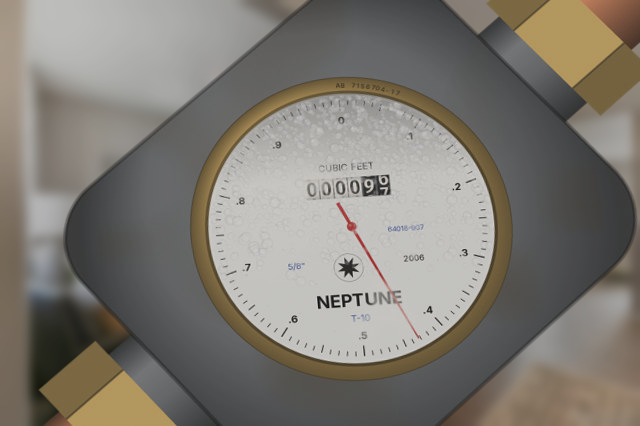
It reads value=96.43 unit=ft³
